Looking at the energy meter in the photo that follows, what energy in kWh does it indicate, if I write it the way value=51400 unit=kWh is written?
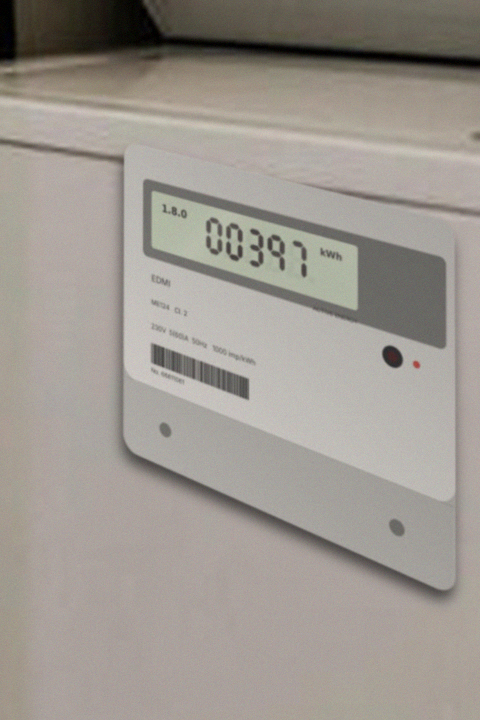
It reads value=397 unit=kWh
